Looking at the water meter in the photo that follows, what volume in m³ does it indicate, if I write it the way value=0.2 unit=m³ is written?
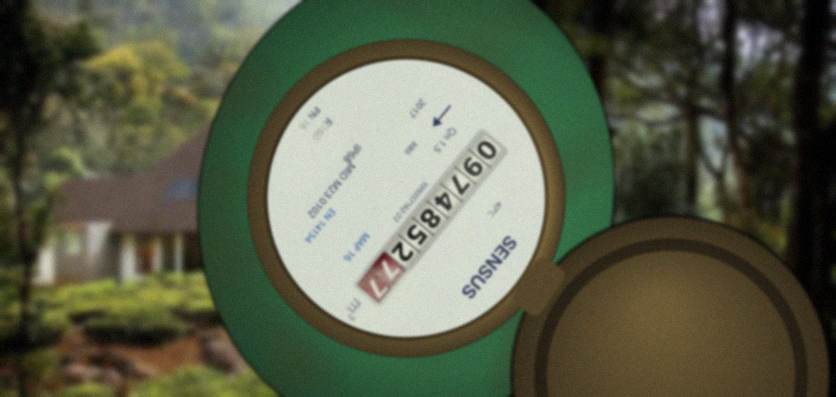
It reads value=974852.77 unit=m³
